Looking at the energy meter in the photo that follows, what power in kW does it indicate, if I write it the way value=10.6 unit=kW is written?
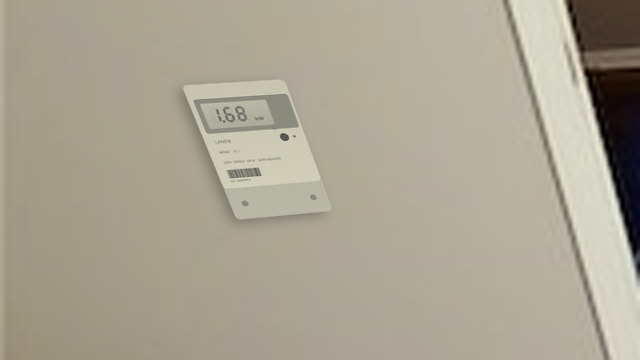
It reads value=1.68 unit=kW
